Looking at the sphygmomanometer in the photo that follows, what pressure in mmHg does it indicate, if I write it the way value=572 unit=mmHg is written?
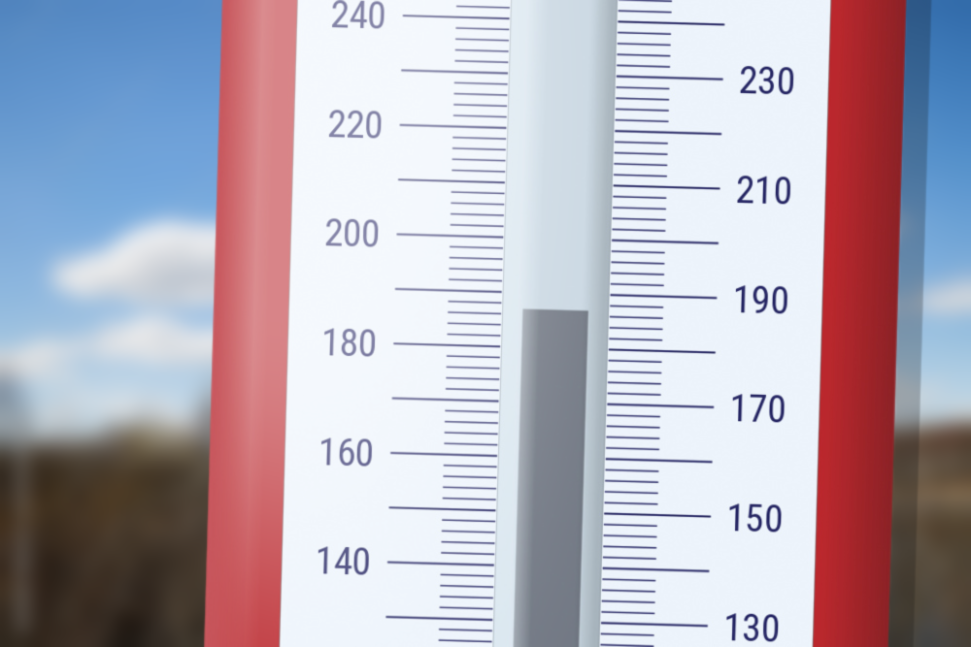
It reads value=187 unit=mmHg
